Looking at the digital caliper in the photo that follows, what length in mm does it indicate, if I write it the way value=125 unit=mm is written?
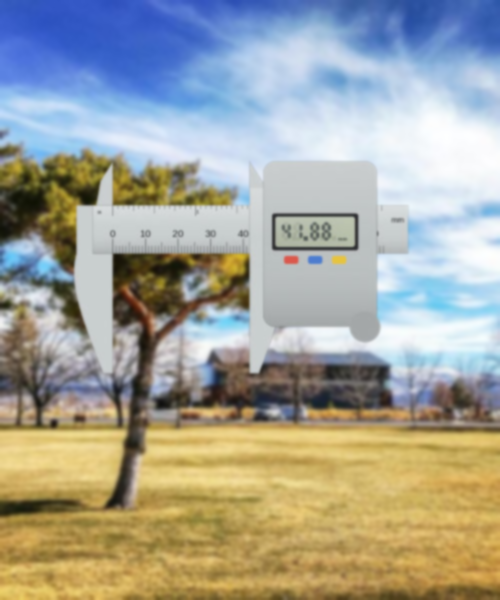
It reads value=41.88 unit=mm
